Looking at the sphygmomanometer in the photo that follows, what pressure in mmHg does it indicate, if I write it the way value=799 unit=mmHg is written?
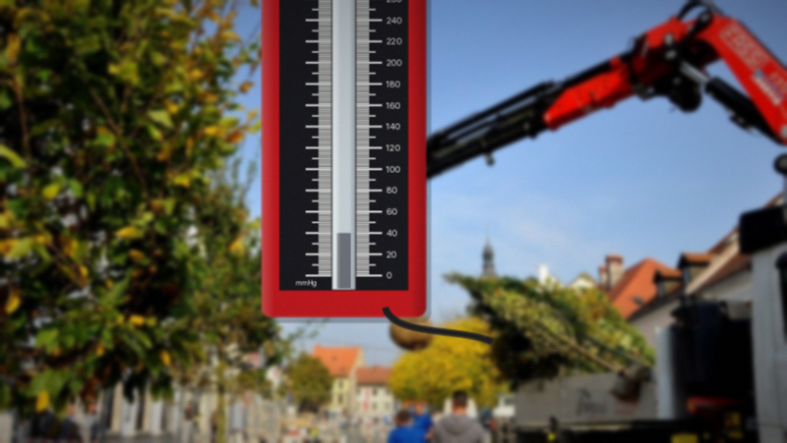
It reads value=40 unit=mmHg
